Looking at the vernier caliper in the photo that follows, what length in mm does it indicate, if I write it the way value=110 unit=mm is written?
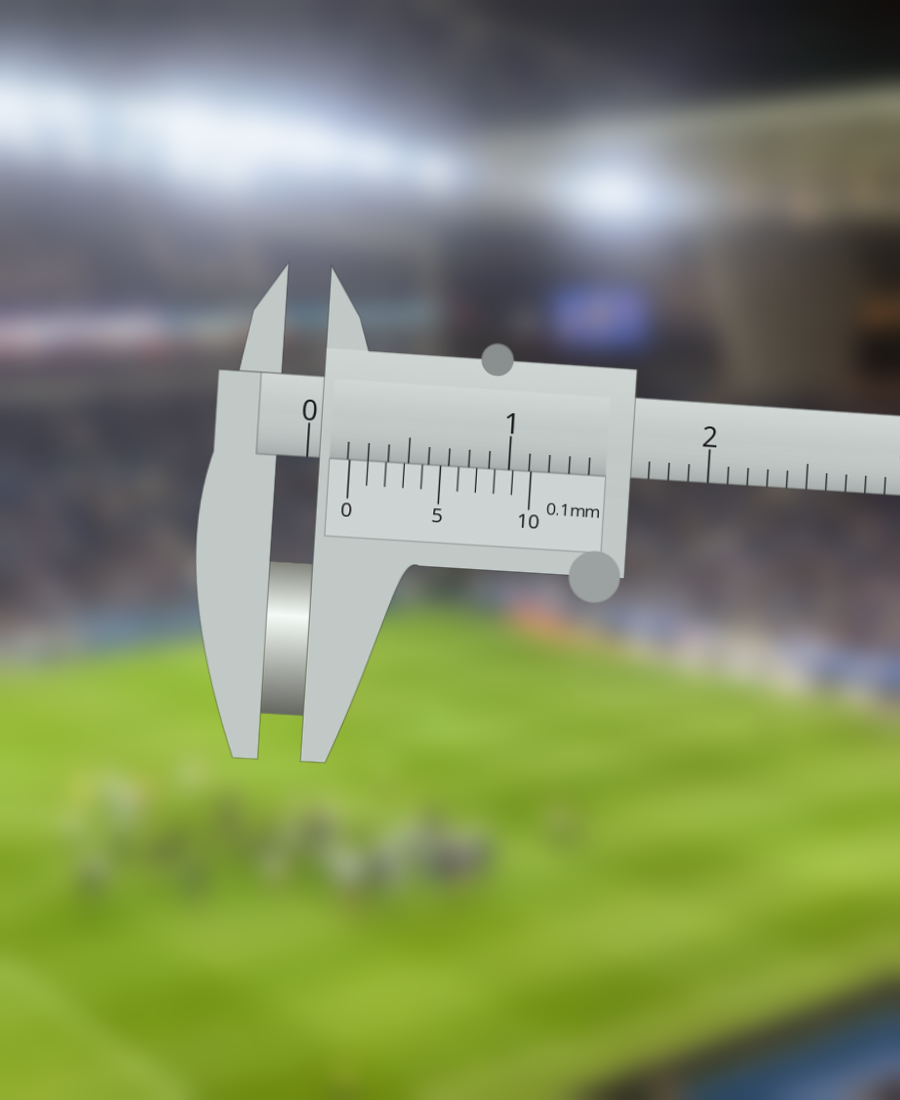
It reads value=2.1 unit=mm
